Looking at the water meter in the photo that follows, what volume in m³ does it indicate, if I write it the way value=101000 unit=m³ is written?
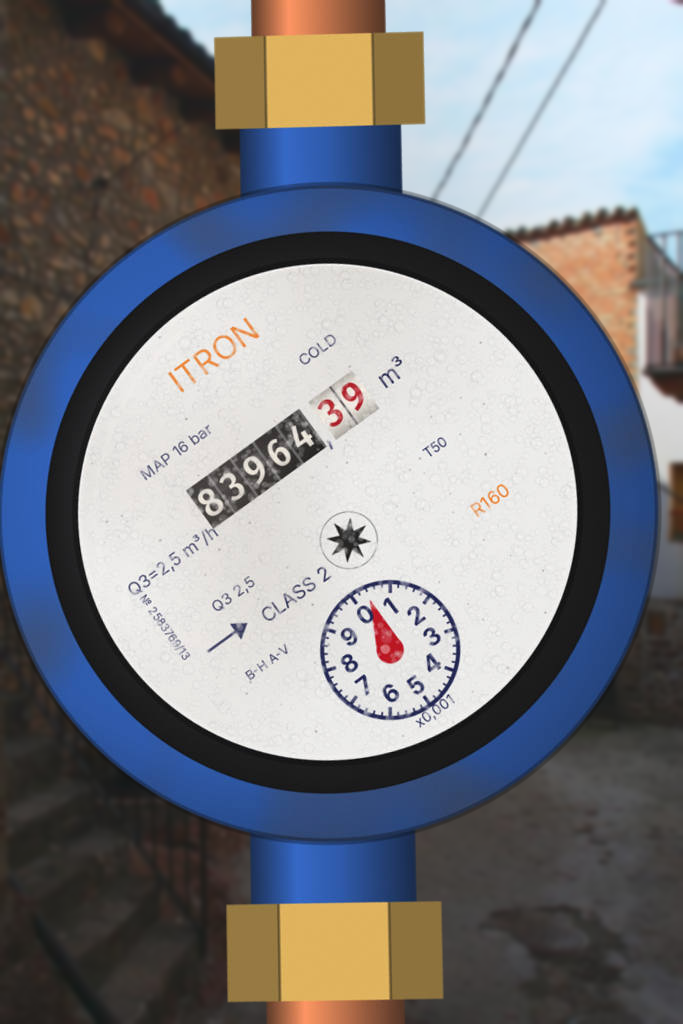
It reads value=83964.390 unit=m³
